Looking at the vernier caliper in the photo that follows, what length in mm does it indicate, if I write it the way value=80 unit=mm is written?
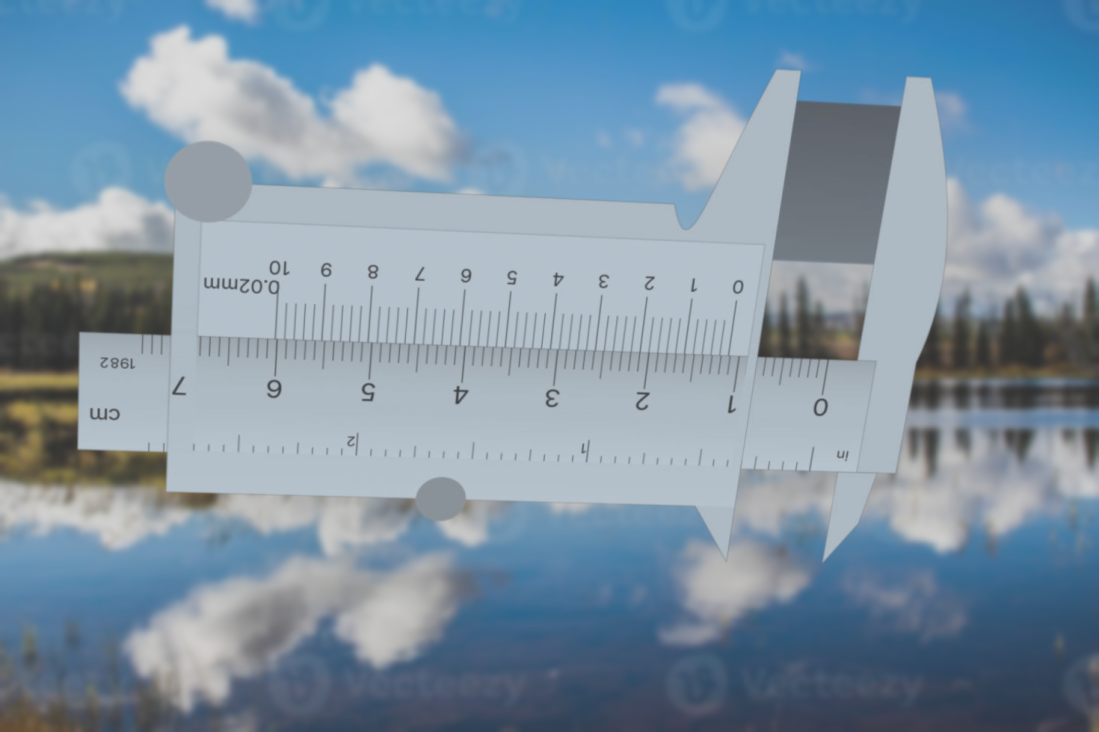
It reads value=11.2 unit=mm
